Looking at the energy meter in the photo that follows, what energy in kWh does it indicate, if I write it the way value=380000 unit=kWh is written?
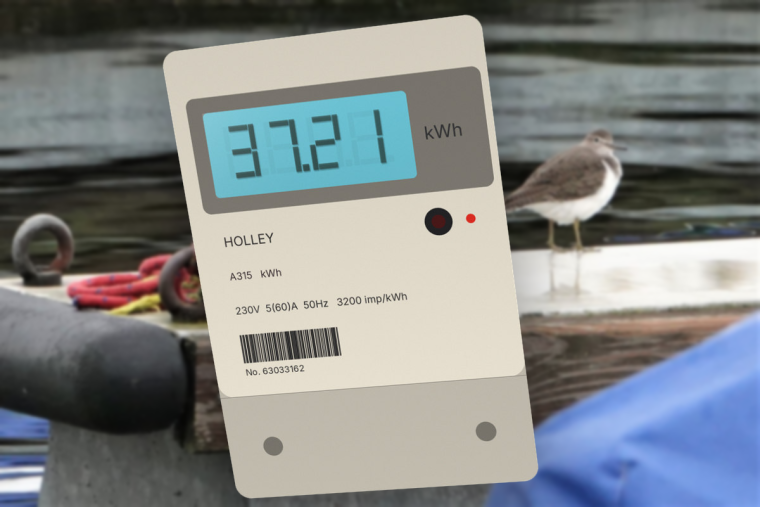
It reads value=37.21 unit=kWh
